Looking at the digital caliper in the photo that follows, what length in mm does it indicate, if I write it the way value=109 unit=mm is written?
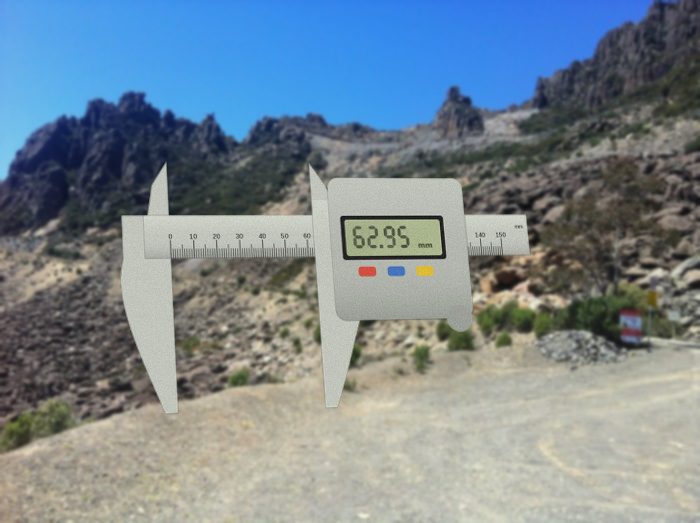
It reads value=62.95 unit=mm
